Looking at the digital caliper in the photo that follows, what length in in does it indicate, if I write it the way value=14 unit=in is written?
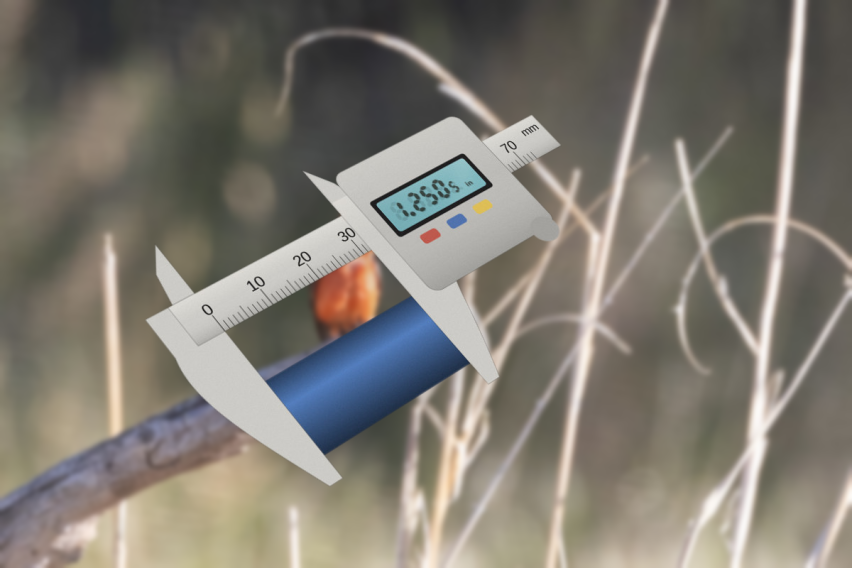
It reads value=1.2505 unit=in
